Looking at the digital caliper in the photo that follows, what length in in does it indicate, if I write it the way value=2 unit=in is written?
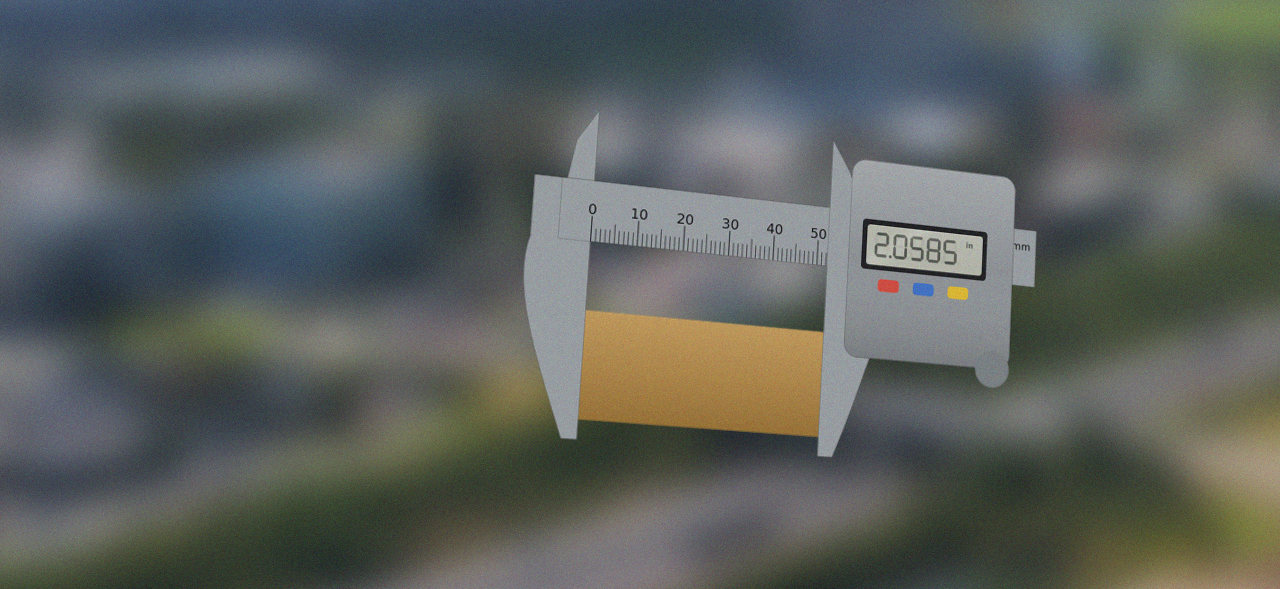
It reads value=2.0585 unit=in
